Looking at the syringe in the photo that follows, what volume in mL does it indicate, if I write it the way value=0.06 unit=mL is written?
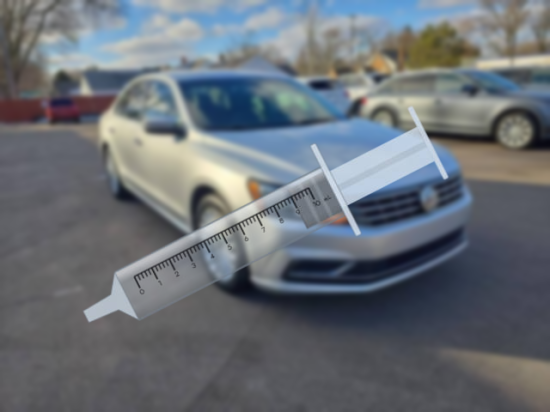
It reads value=9 unit=mL
